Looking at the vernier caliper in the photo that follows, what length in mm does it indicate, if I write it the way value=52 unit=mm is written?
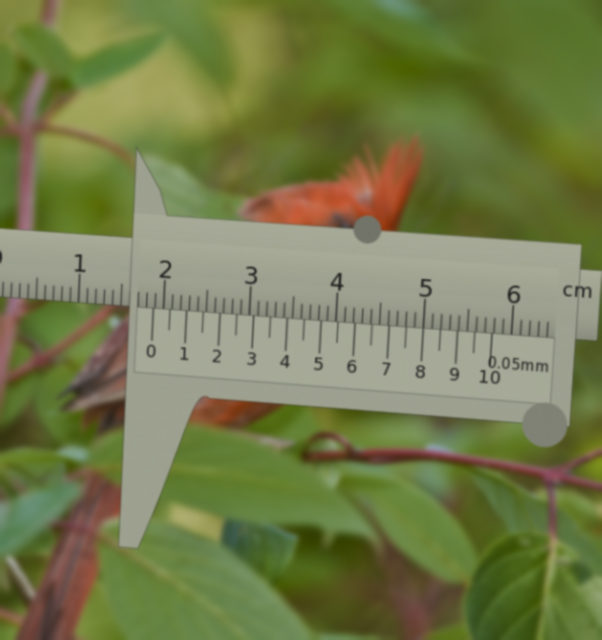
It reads value=18.8 unit=mm
